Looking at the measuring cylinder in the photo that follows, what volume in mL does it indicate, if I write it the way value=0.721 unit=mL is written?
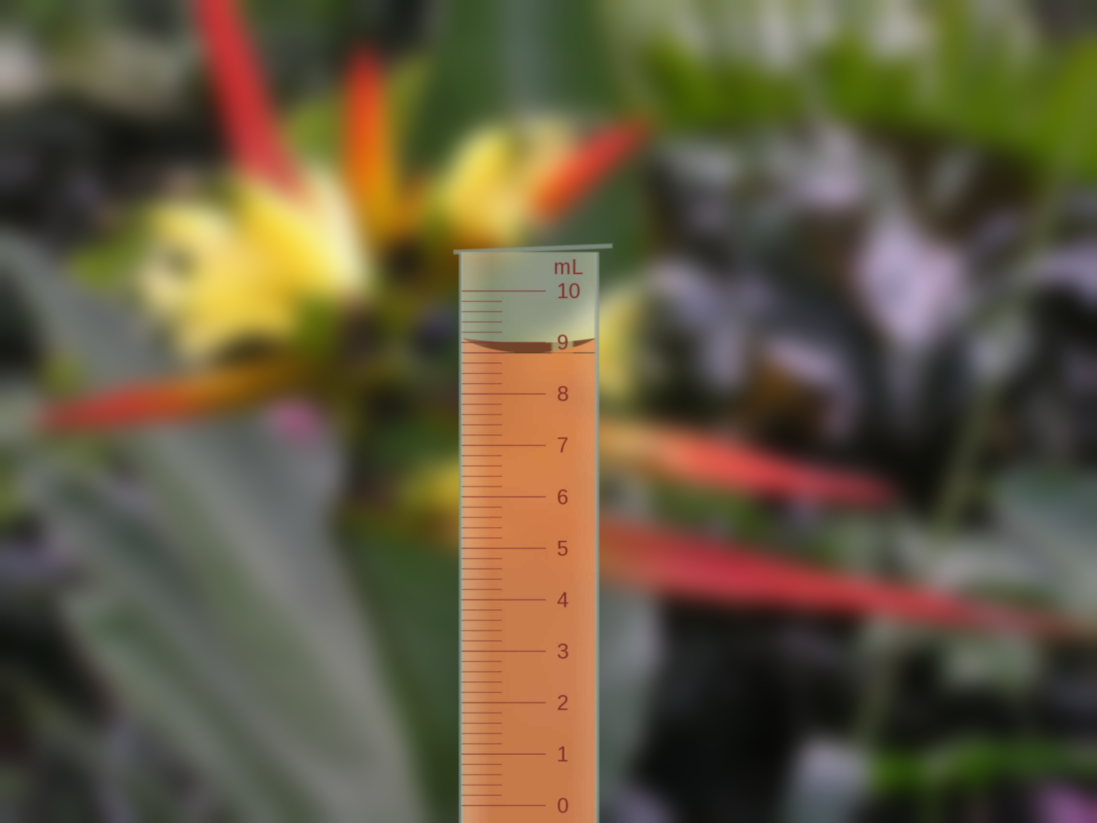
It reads value=8.8 unit=mL
